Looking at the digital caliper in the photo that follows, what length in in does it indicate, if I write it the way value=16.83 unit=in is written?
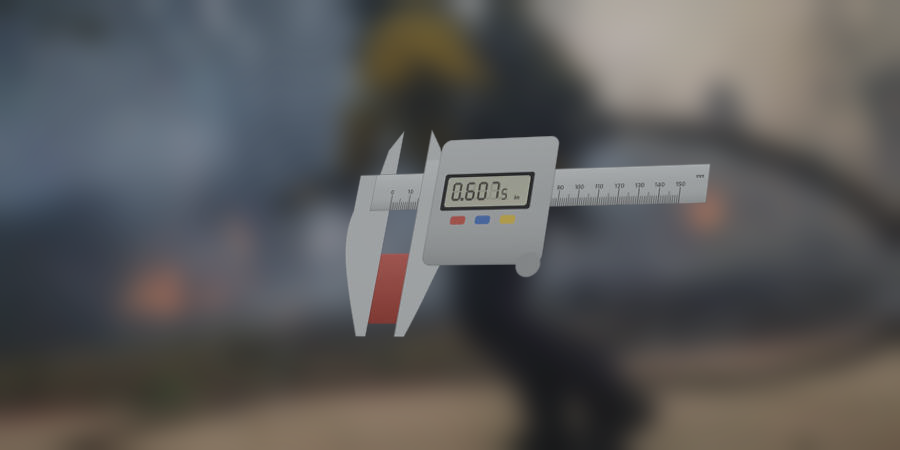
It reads value=0.6075 unit=in
